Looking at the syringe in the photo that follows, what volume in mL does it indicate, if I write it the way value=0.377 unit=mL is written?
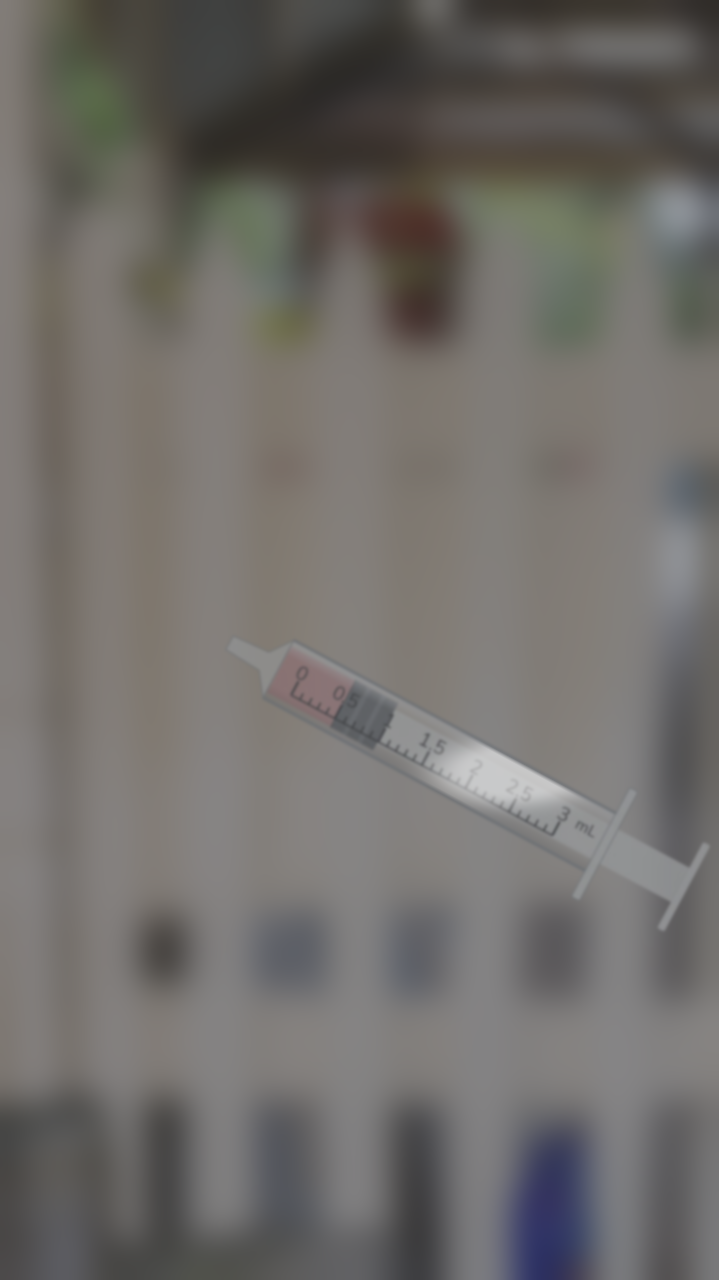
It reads value=0.5 unit=mL
